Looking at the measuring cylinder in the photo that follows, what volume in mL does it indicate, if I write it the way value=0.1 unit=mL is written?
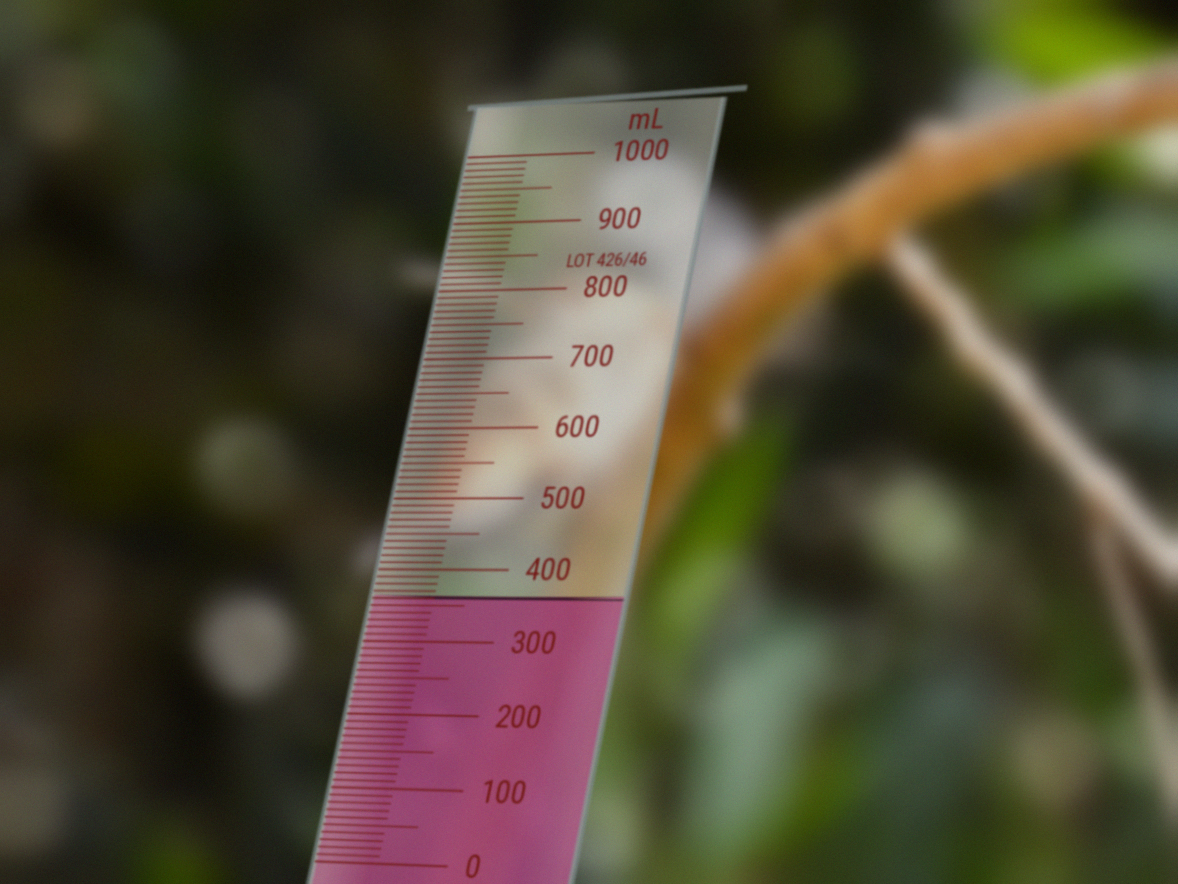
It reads value=360 unit=mL
